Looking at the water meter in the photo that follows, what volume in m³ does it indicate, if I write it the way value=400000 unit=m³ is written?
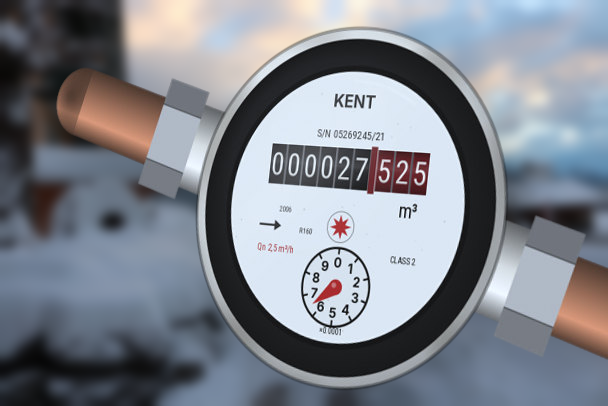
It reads value=27.5256 unit=m³
